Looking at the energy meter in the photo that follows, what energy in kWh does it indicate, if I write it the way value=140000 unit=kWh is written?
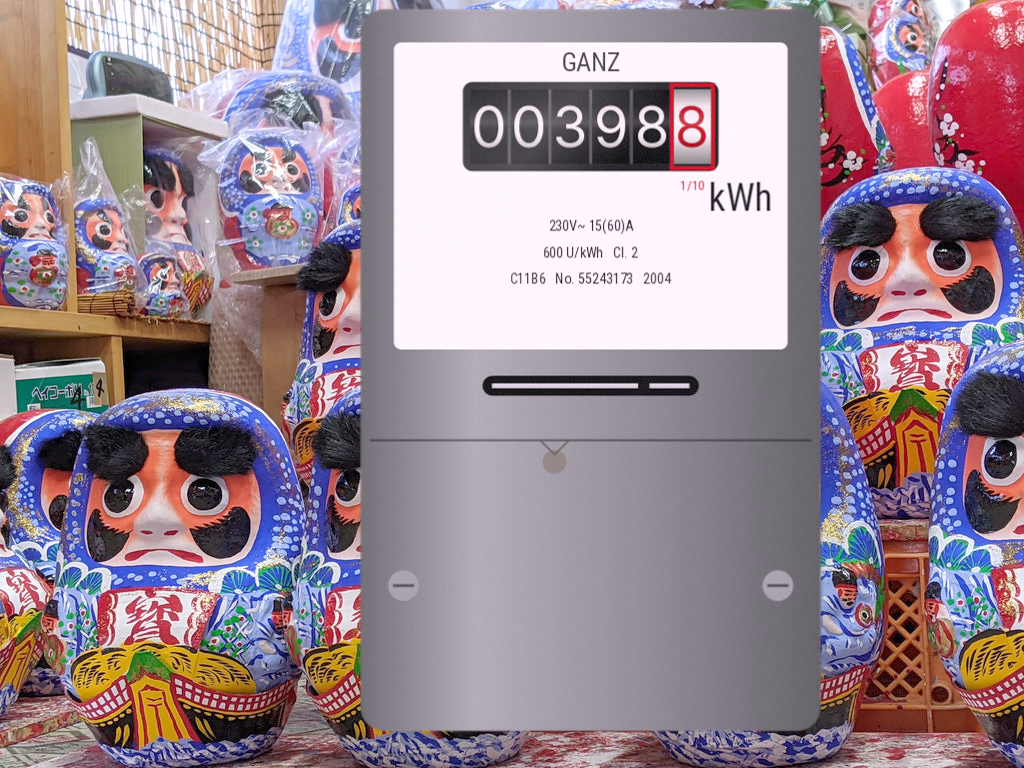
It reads value=398.8 unit=kWh
